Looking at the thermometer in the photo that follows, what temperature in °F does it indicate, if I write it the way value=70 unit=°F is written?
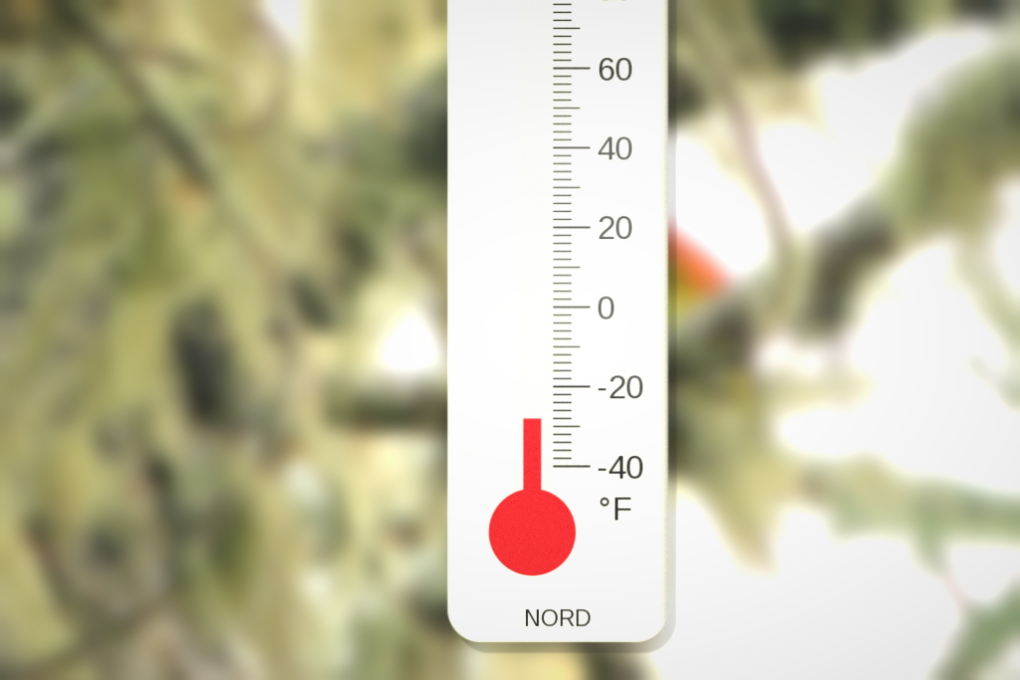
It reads value=-28 unit=°F
